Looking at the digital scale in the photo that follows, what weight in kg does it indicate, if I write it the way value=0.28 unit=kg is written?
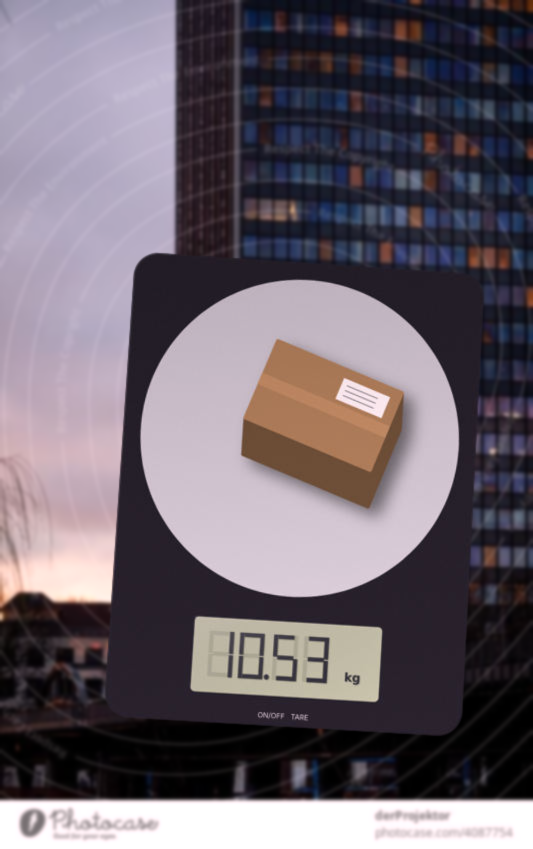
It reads value=10.53 unit=kg
